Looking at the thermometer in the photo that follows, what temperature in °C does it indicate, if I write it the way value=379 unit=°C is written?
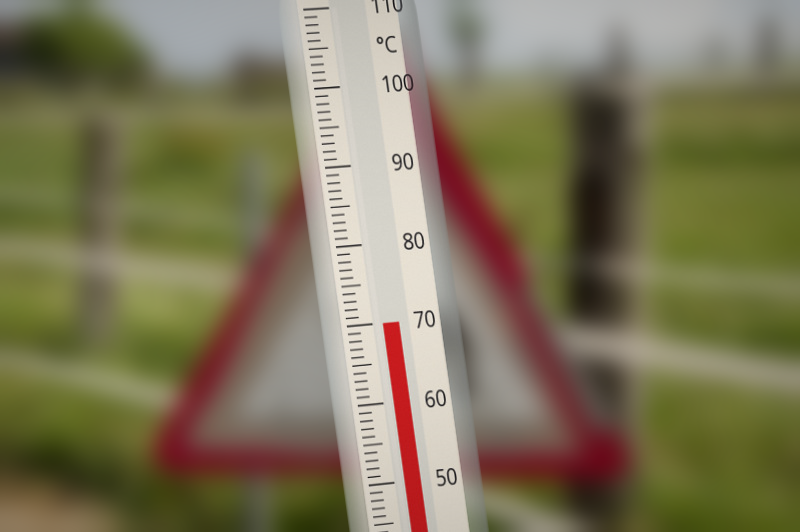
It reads value=70 unit=°C
